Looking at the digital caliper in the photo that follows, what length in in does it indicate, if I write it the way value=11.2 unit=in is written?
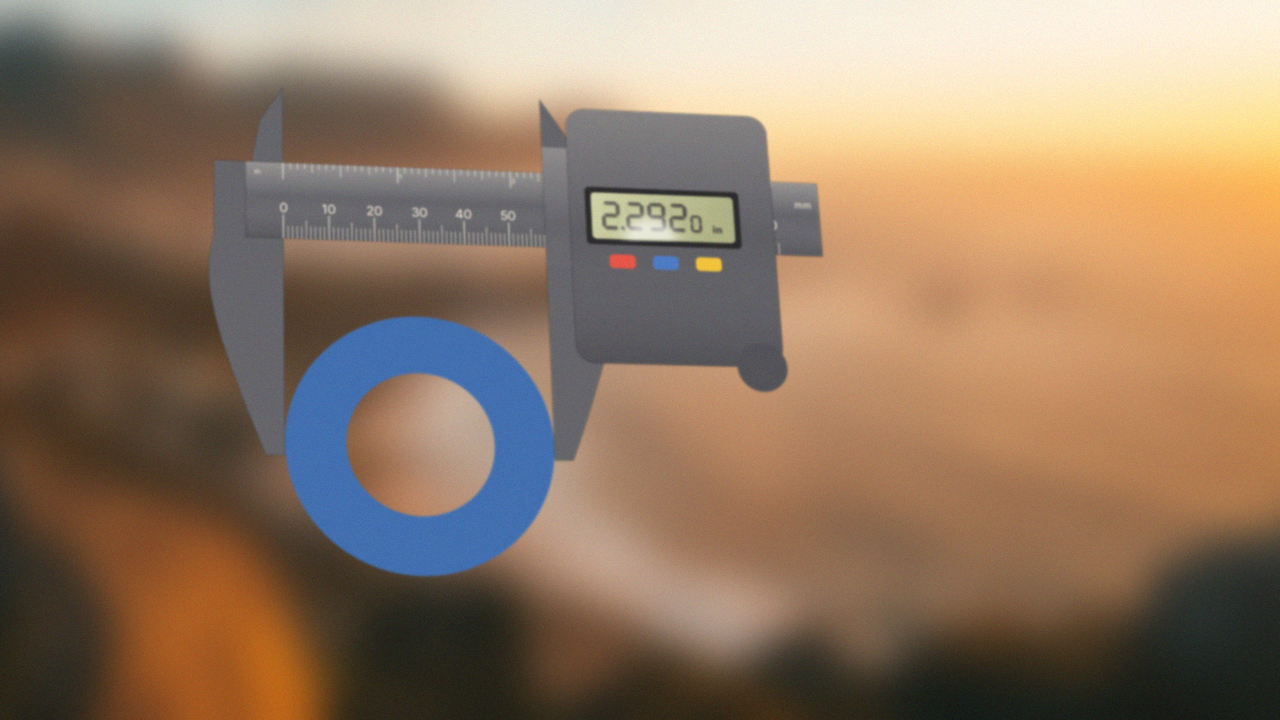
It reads value=2.2920 unit=in
